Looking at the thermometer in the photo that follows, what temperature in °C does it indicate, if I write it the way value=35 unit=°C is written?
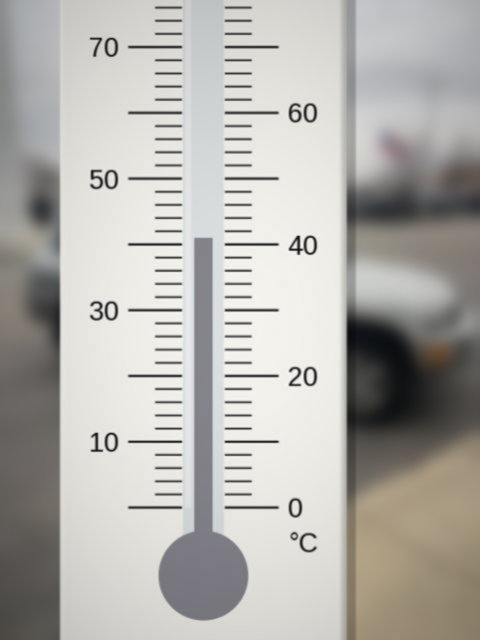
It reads value=41 unit=°C
